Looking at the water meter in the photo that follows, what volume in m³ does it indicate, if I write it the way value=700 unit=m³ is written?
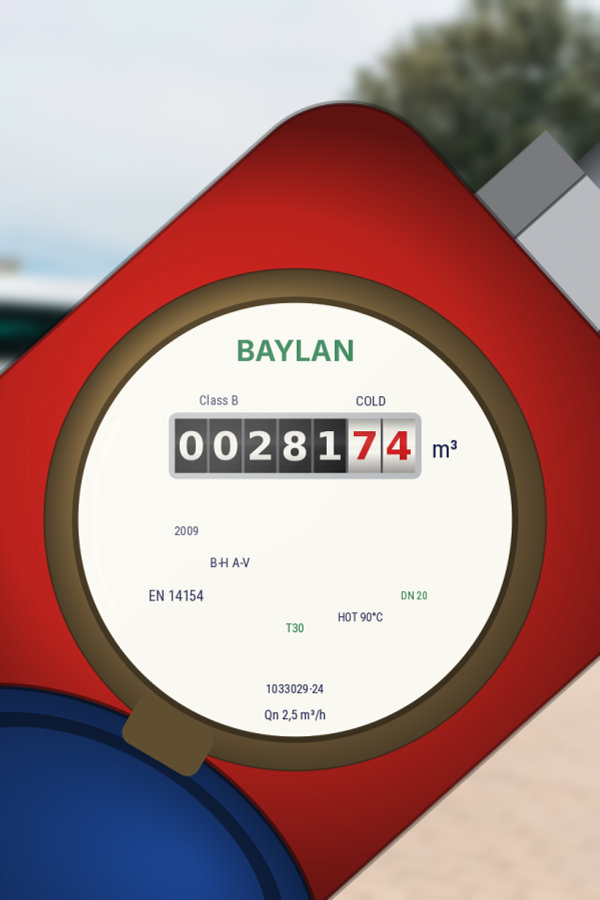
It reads value=281.74 unit=m³
